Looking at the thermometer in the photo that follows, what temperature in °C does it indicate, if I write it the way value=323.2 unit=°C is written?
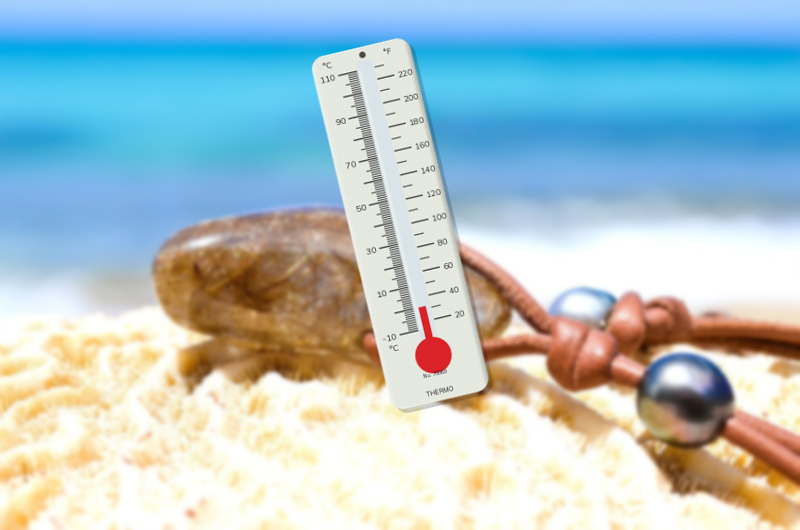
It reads value=0 unit=°C
